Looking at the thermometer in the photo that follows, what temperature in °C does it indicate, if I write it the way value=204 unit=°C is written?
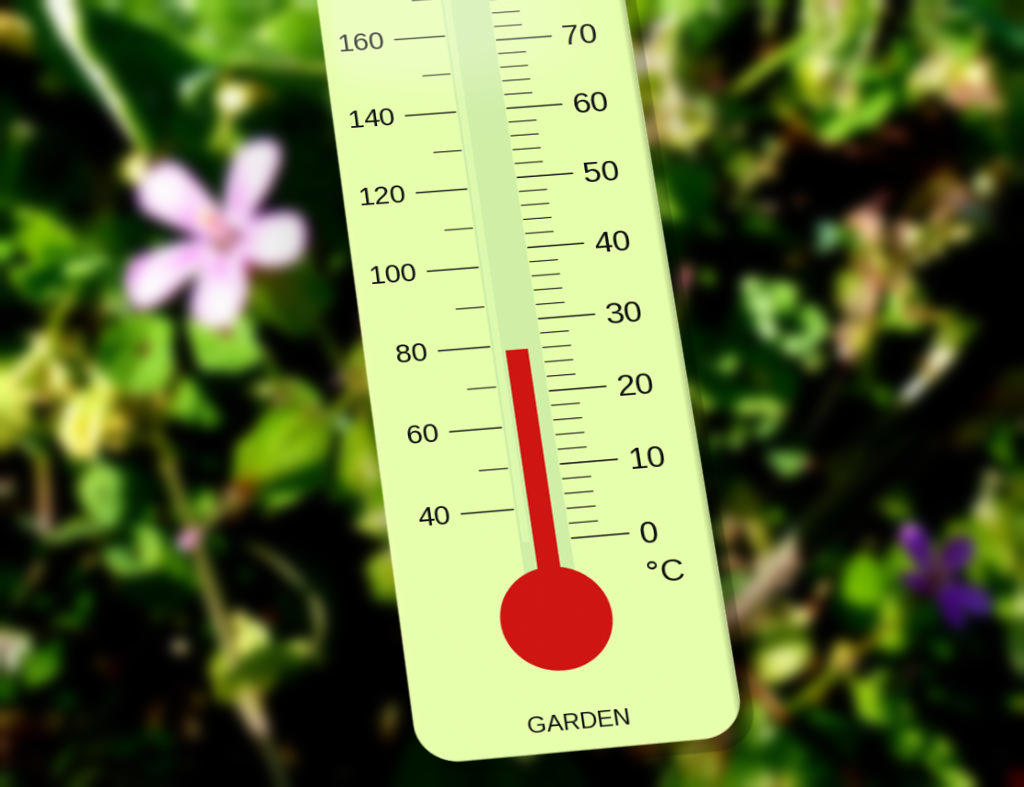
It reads value=26 unit=°C
